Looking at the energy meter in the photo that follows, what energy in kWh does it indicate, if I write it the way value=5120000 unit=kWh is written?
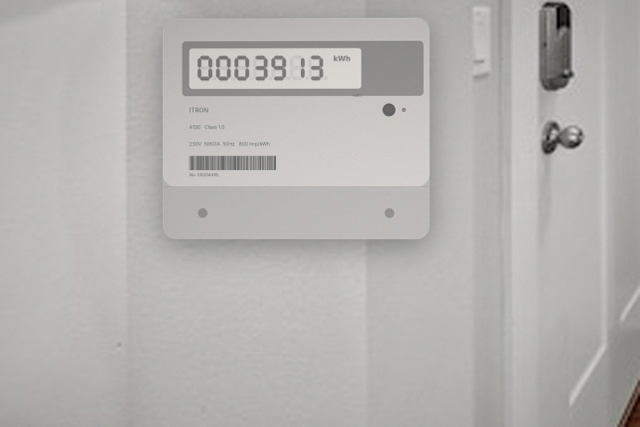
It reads value=3913 unit=kWh
